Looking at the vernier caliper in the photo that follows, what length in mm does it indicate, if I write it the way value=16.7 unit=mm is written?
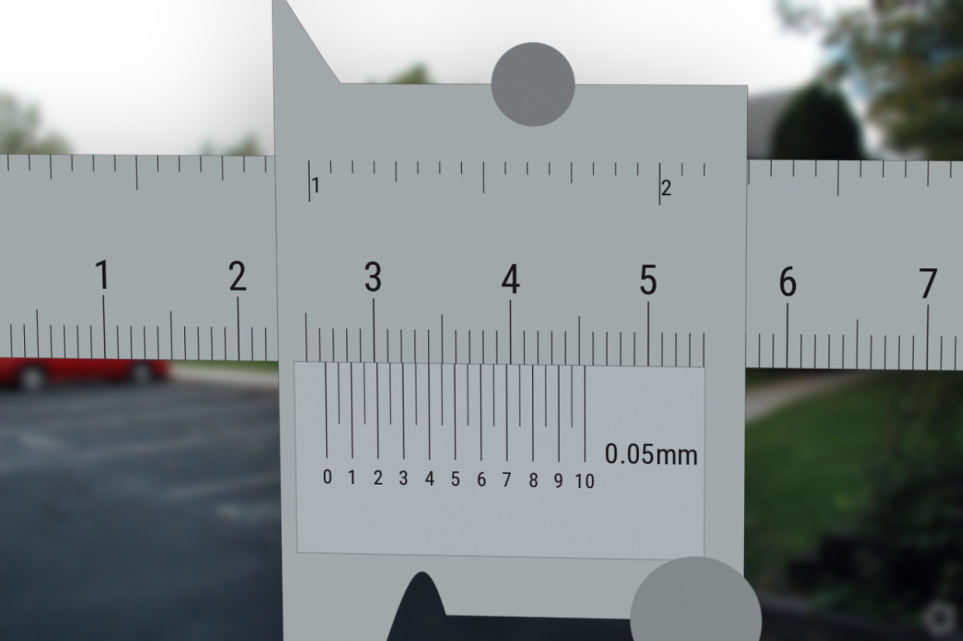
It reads value=26.4 unit=mm
